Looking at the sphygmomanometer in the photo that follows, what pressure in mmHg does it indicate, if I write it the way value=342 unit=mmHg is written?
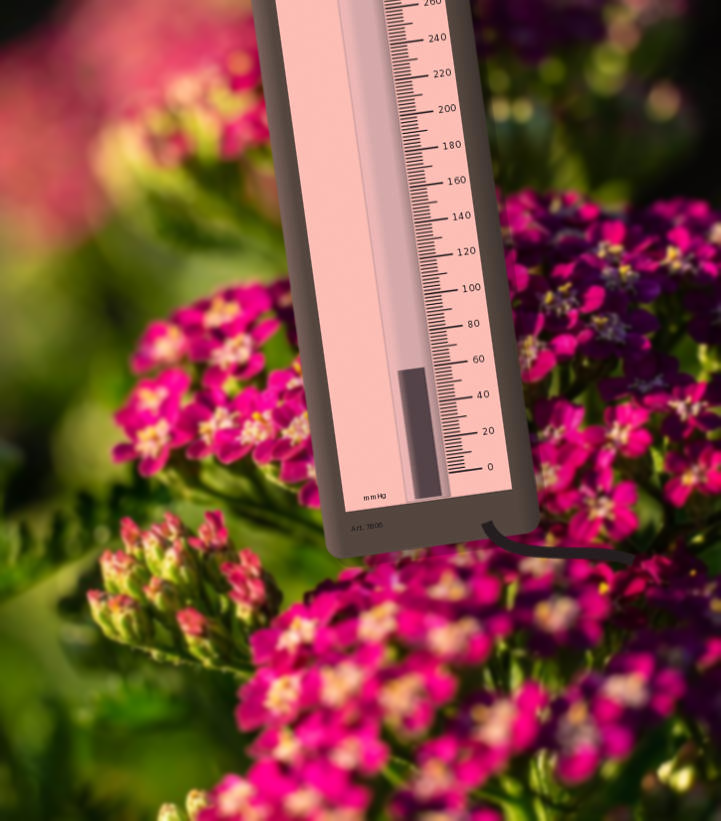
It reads value=60 unit=mmHg
